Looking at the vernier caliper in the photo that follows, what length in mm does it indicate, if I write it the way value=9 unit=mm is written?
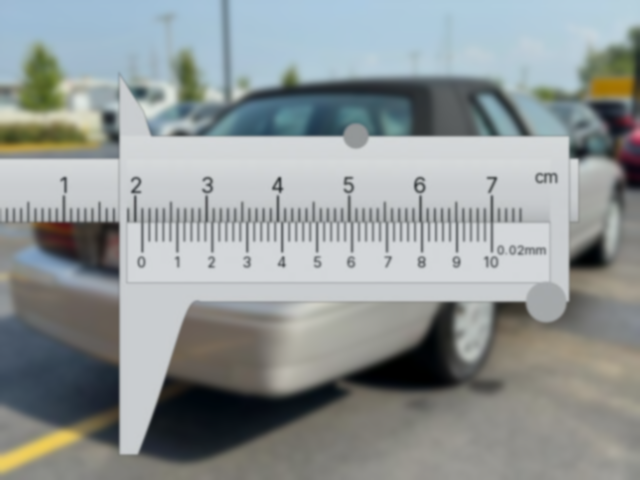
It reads value=21.0 unit=mm
